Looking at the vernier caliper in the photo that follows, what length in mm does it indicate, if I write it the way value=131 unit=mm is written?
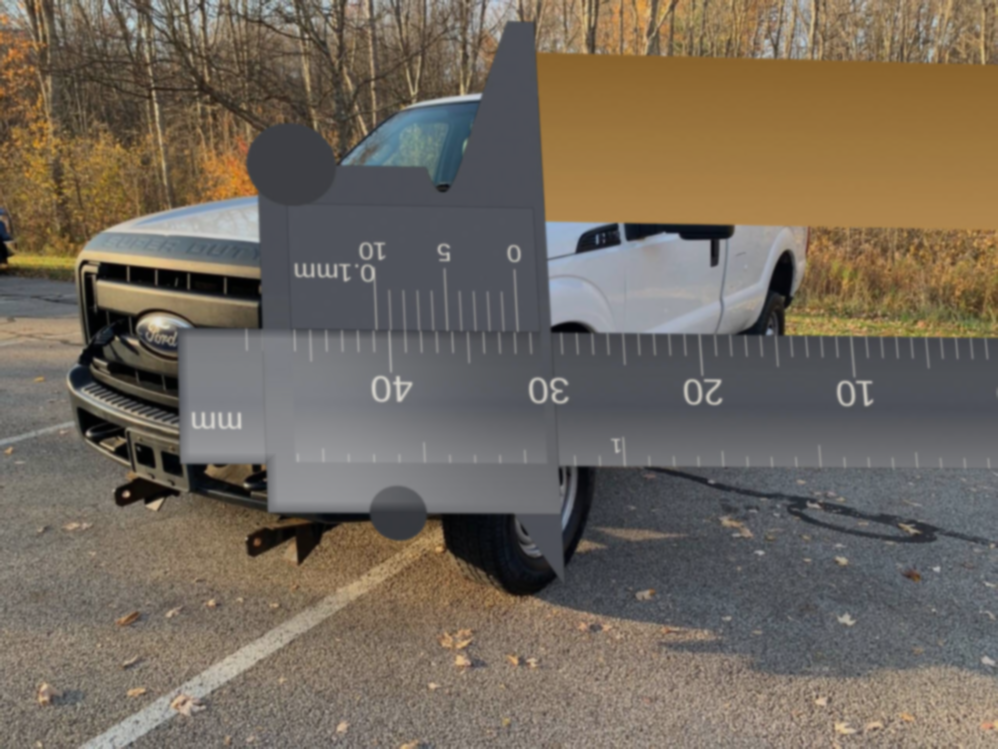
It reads value=31.8 unit=mm
